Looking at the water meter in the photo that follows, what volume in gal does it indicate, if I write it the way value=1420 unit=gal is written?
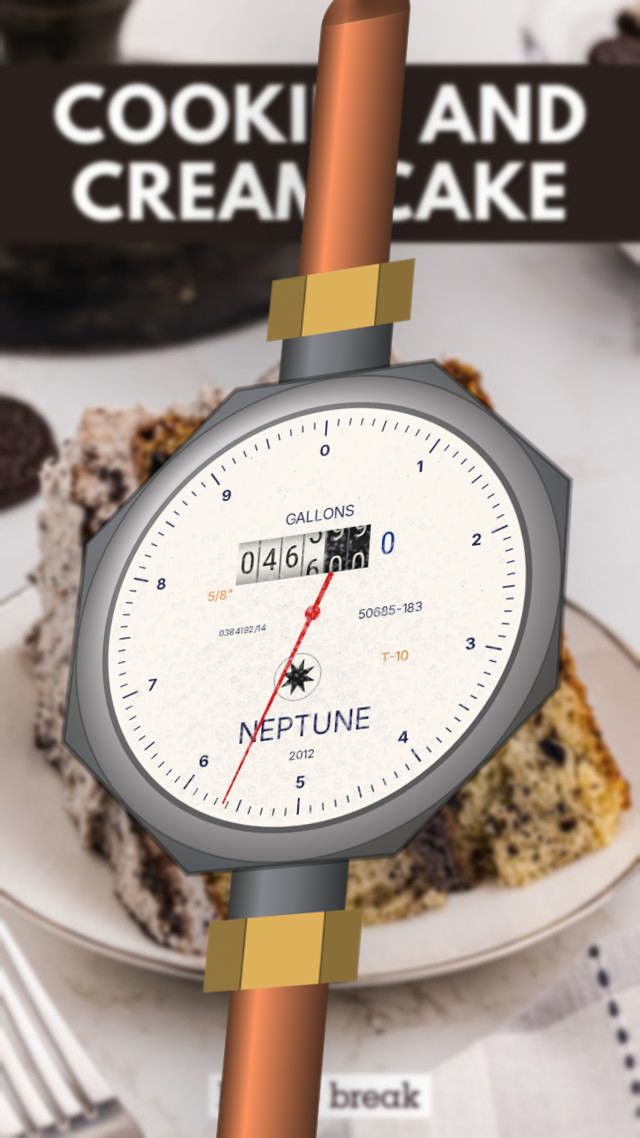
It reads value=465995.6 unit=gal
